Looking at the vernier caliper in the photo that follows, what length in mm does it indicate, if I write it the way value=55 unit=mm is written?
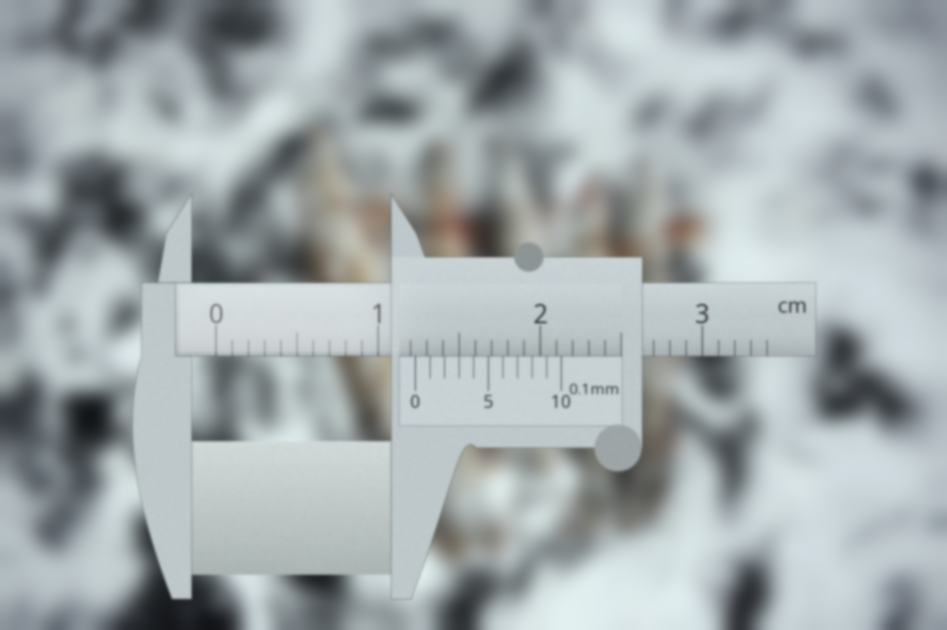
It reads value=12.3 unit=mm
